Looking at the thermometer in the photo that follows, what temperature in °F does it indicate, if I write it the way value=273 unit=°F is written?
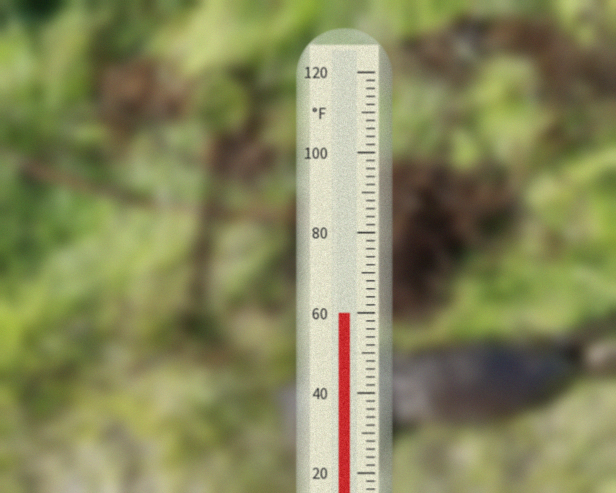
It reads value=60 unit=°F
